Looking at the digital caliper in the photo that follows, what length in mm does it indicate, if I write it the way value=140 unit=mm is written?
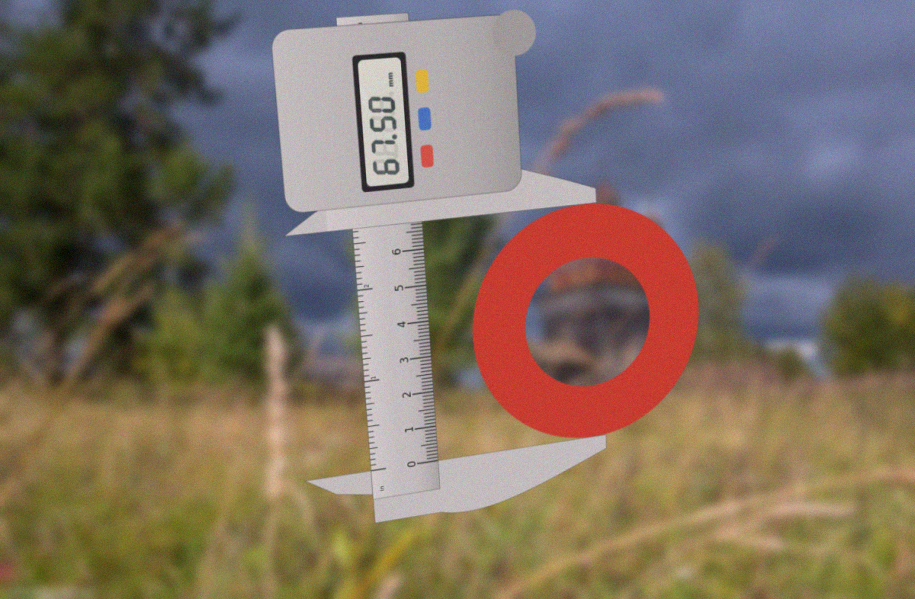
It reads value=67.50 unit=mm
